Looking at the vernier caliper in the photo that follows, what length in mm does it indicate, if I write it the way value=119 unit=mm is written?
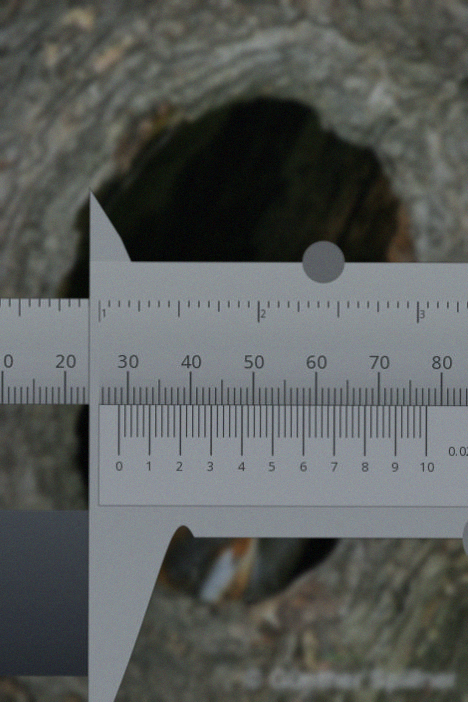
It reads value=28.6 unit=mm
